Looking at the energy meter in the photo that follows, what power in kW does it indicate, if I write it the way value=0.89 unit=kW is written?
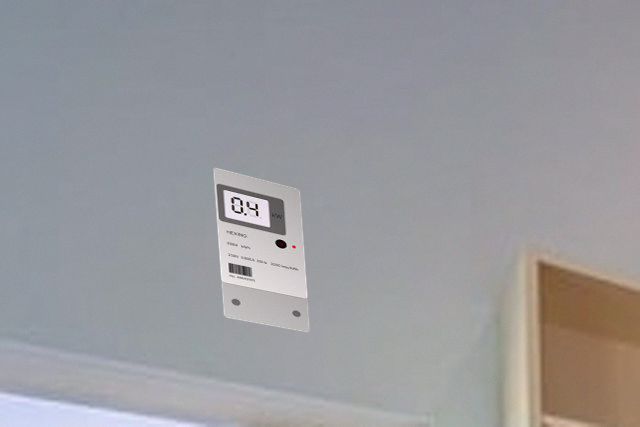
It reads value=0.4 unit=kW
